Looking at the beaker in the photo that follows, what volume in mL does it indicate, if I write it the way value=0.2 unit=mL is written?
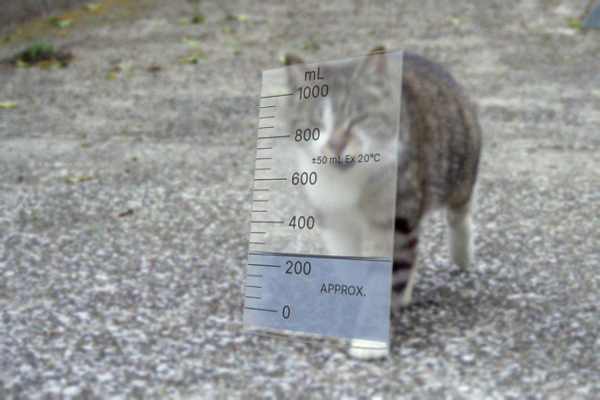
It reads value=250 unit=mL
